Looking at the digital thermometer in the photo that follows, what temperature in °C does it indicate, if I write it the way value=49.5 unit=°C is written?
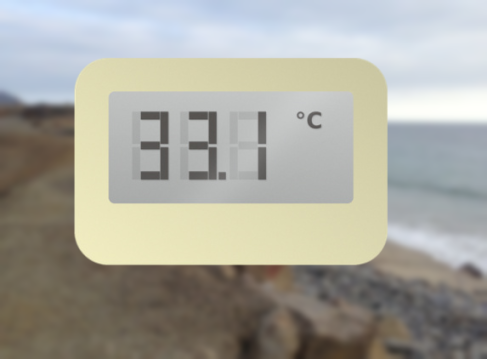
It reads value=33.1 unit=°C
